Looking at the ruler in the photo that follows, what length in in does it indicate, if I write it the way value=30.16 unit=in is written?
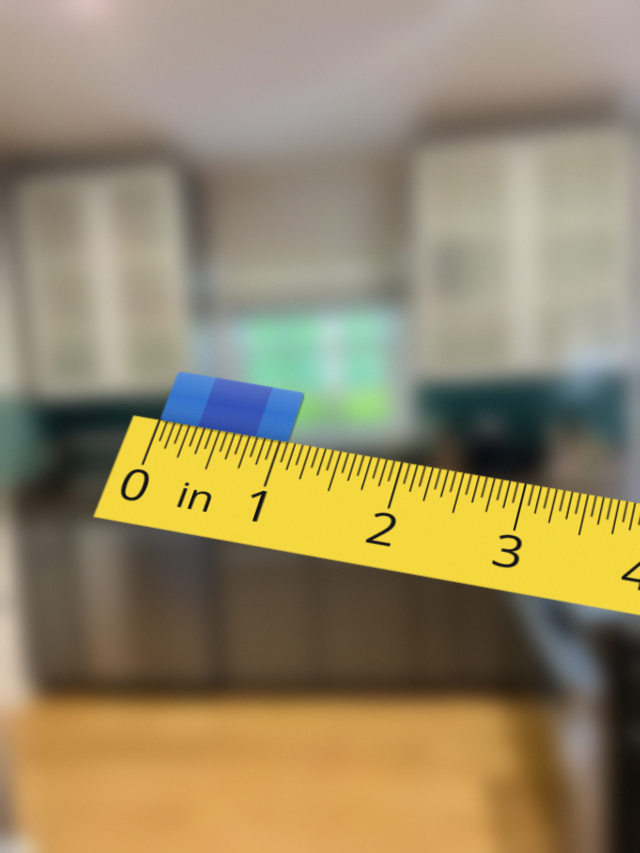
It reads value=1.0625 unit=in
